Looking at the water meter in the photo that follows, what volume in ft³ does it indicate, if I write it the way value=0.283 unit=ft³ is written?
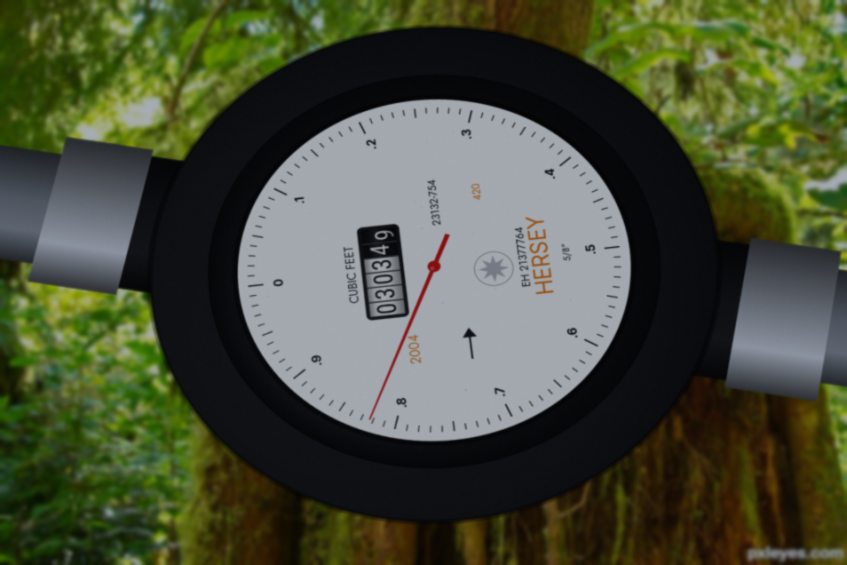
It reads value=30348.82 unit=ft³
